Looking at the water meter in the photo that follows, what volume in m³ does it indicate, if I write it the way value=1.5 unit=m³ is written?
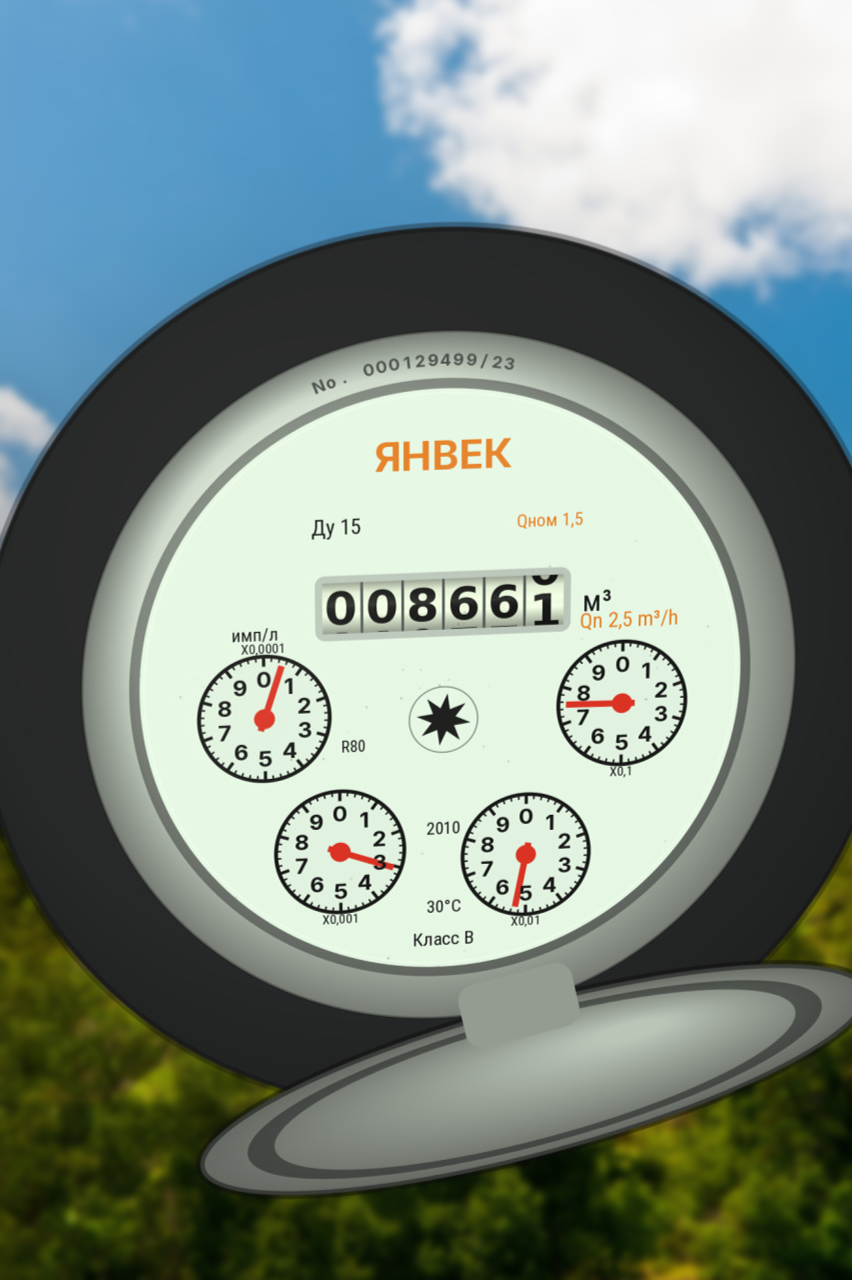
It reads value=8660.7530 unit=m³
